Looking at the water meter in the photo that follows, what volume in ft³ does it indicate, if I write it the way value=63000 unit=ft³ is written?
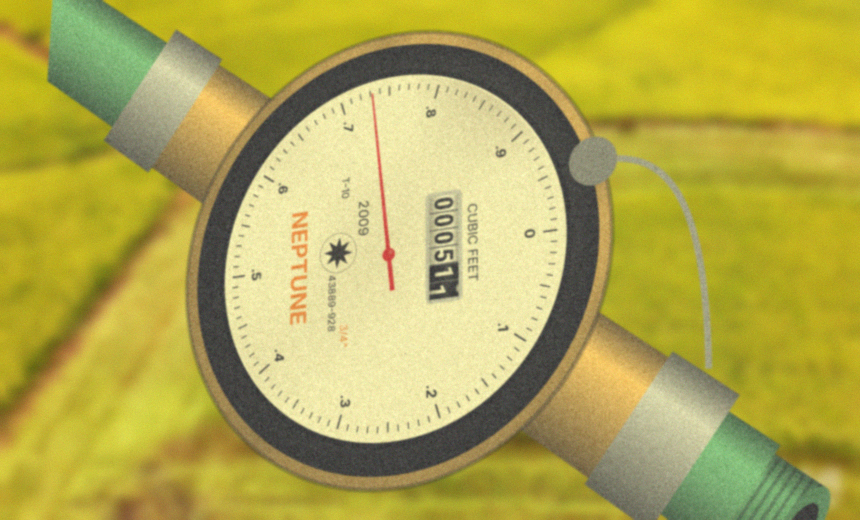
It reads value=510.73 unit=ft³
